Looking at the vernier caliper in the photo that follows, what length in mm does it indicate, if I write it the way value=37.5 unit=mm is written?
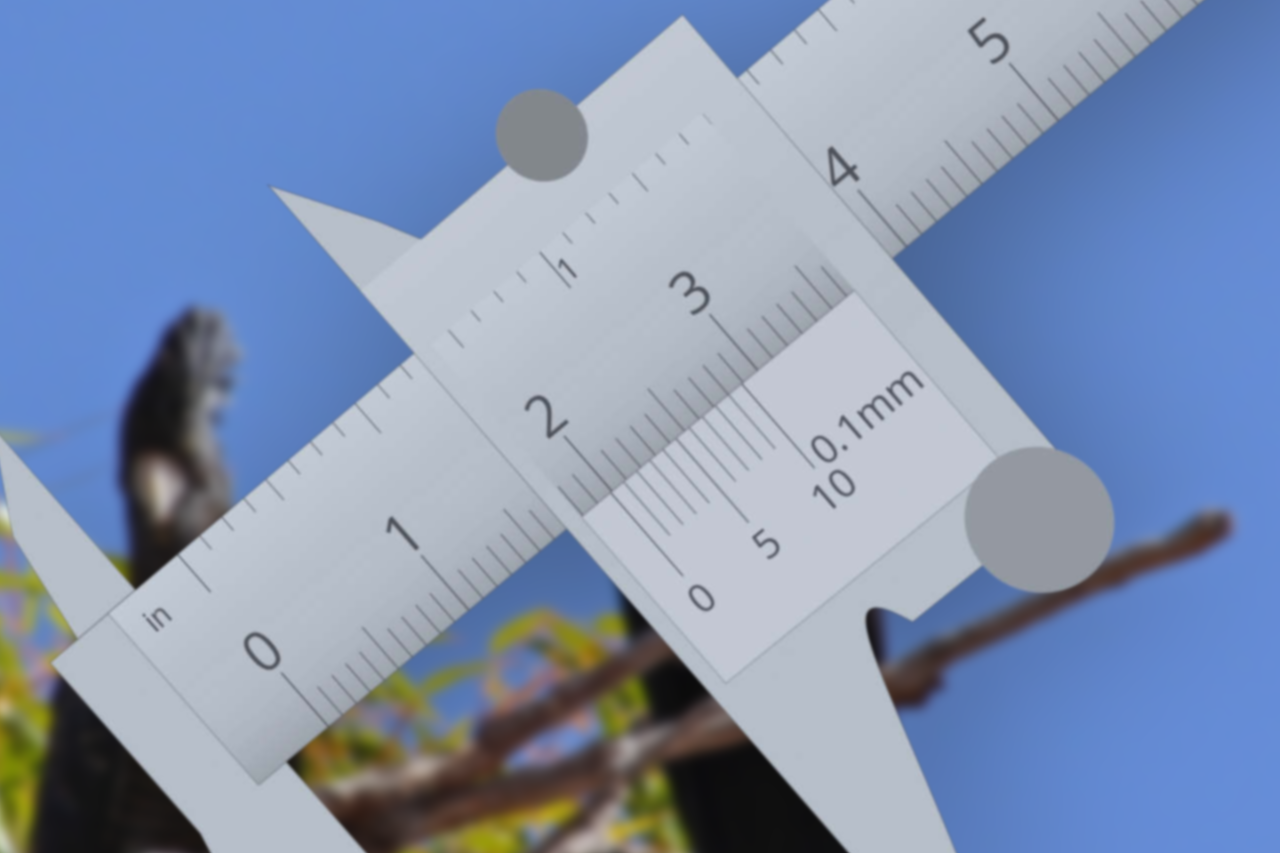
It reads value=19.9 unit=mm
